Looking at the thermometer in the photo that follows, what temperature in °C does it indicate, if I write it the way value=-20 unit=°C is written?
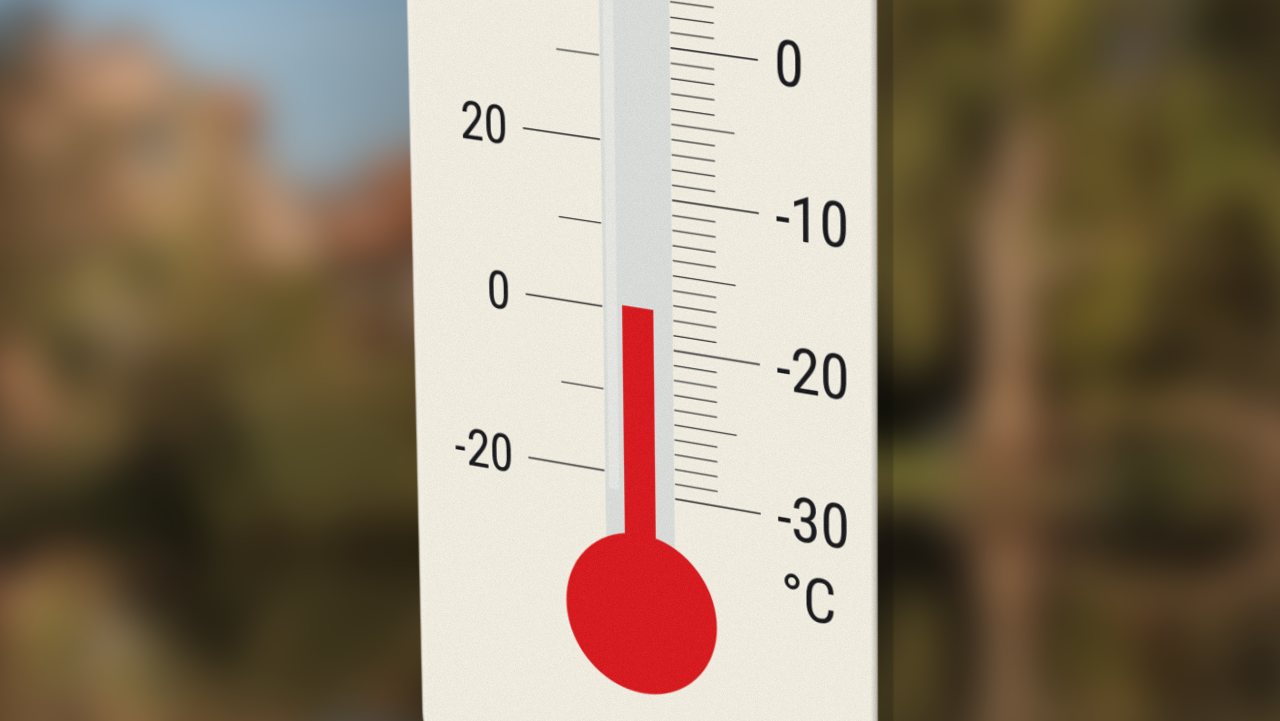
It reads value=-17.5 unit=°C
